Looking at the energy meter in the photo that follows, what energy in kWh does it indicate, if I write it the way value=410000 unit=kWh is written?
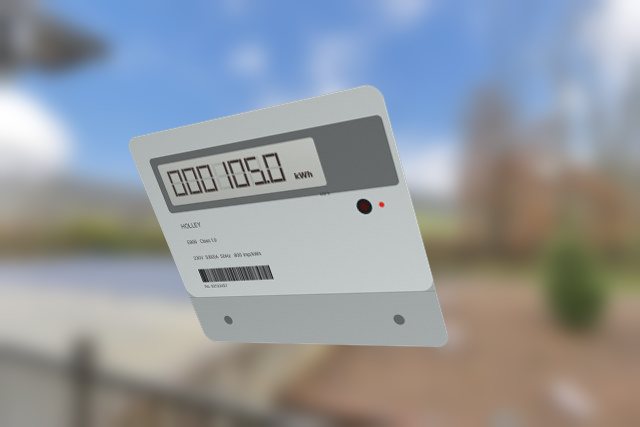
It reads value=105.0 unit=kWh
